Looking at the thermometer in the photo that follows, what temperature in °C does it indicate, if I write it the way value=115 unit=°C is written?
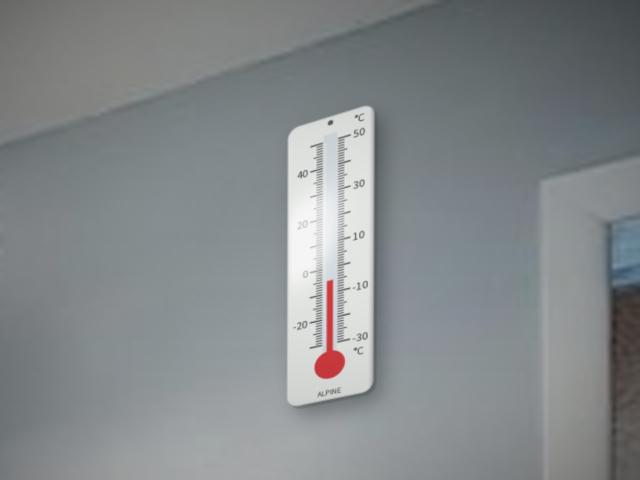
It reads value=-5 unit=°C
